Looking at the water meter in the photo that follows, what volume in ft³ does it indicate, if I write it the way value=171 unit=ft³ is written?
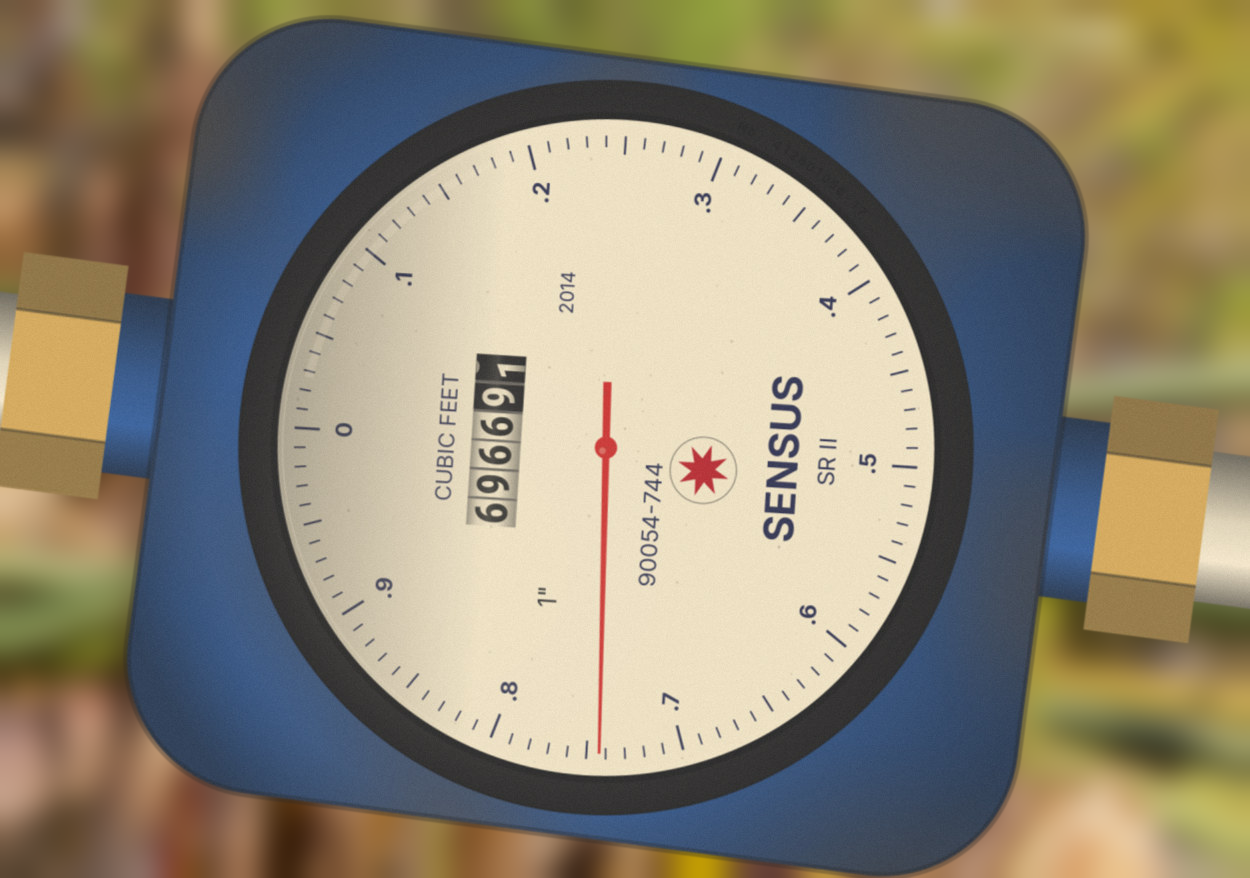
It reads value=696690.74 unit=ft³
